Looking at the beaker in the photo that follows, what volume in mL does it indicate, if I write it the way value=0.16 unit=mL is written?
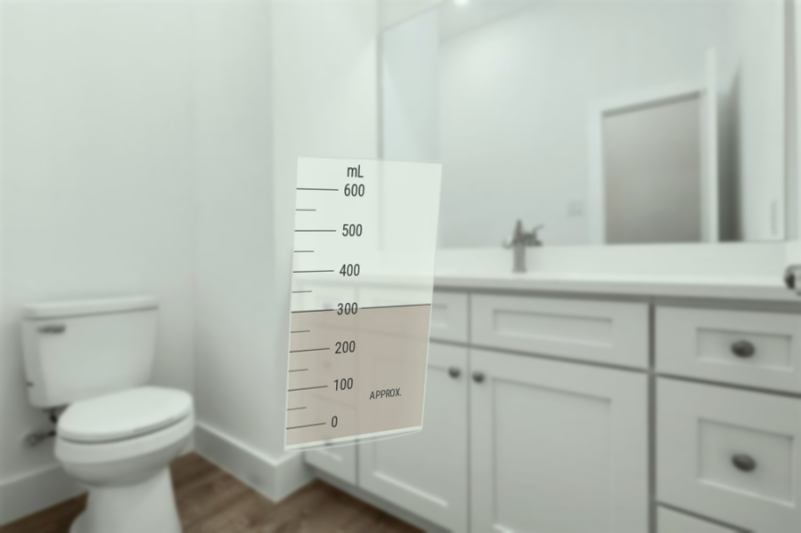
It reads value=300 unit=mL
